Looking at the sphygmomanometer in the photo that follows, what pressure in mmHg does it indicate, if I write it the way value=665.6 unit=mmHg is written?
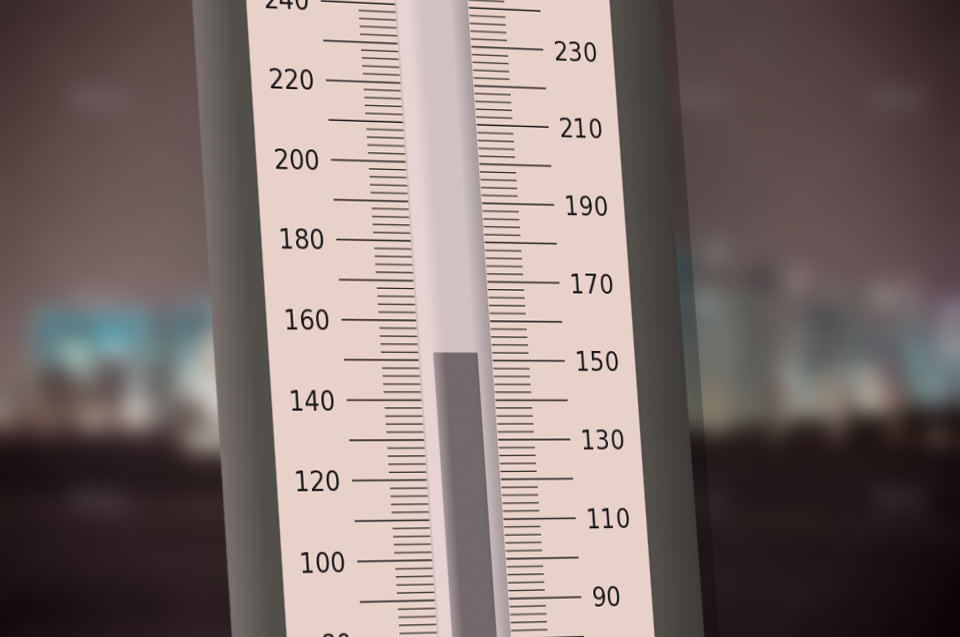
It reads value=152 unit=mmHg
